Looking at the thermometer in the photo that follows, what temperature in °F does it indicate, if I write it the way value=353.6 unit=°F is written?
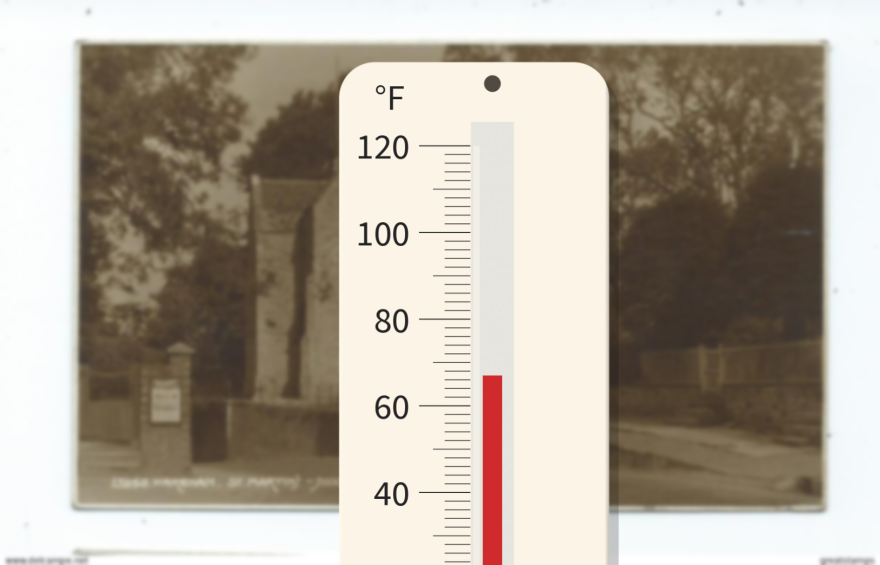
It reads value=67 unit=°F
